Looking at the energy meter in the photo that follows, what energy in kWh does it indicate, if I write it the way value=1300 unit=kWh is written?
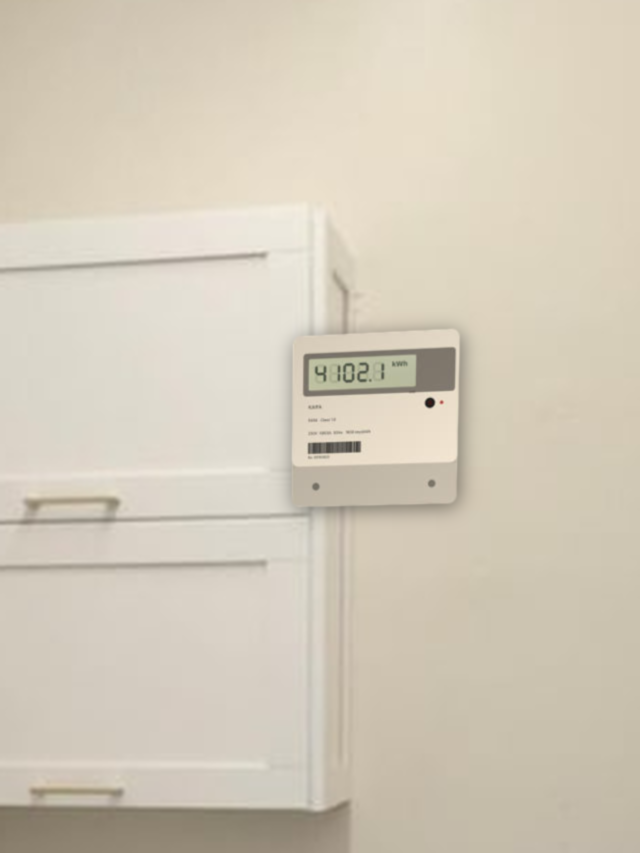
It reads value=4102.1 unit=kWh
